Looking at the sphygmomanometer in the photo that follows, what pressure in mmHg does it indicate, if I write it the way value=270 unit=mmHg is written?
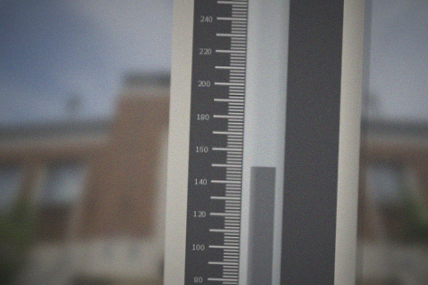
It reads value=150 unit=mmHg
